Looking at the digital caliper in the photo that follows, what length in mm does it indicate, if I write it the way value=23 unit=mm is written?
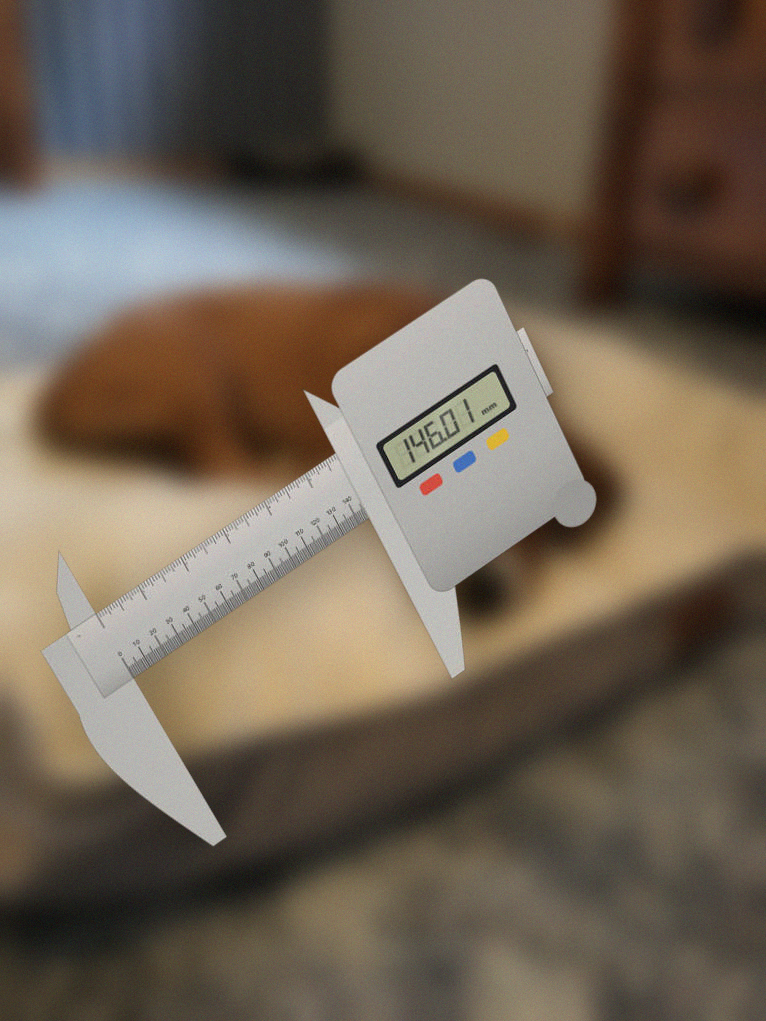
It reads value=146.01 unit=mm
